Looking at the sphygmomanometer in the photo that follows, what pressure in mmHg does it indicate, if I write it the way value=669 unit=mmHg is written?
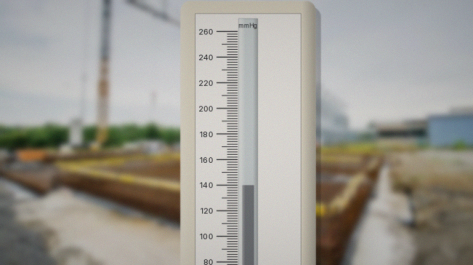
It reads value=140 unit=mmHg
